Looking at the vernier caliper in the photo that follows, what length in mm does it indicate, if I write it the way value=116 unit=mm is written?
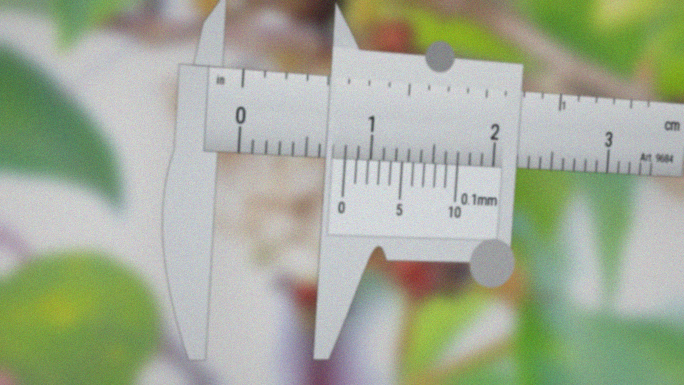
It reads value=8.0 unit=mm
